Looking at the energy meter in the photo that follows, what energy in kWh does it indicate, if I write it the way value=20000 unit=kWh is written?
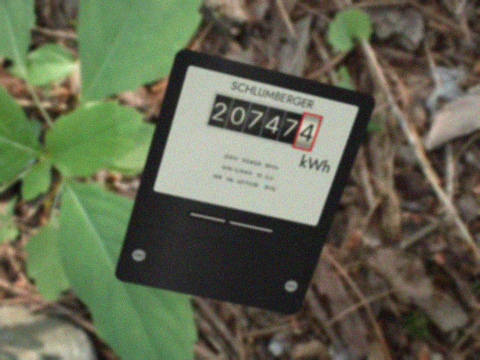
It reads value=20747.4 unit=kWh
